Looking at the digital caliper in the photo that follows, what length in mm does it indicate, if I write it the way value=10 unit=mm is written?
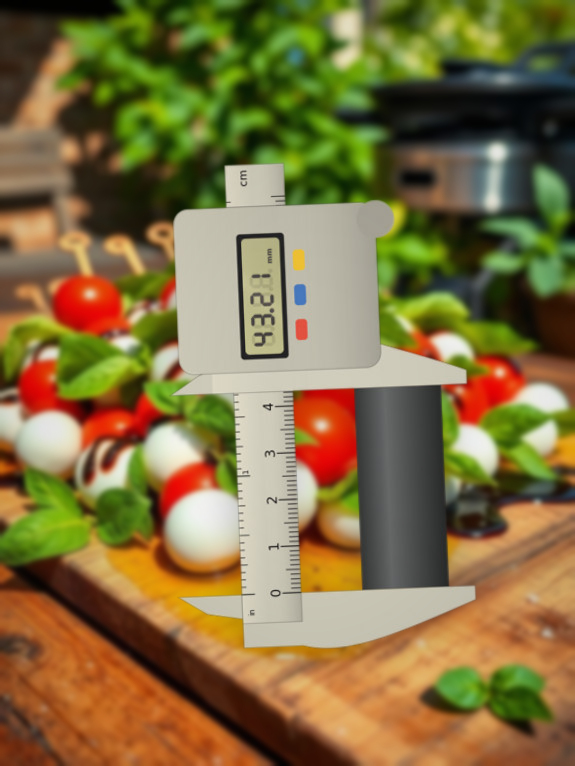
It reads value=43.21 unit=mm
